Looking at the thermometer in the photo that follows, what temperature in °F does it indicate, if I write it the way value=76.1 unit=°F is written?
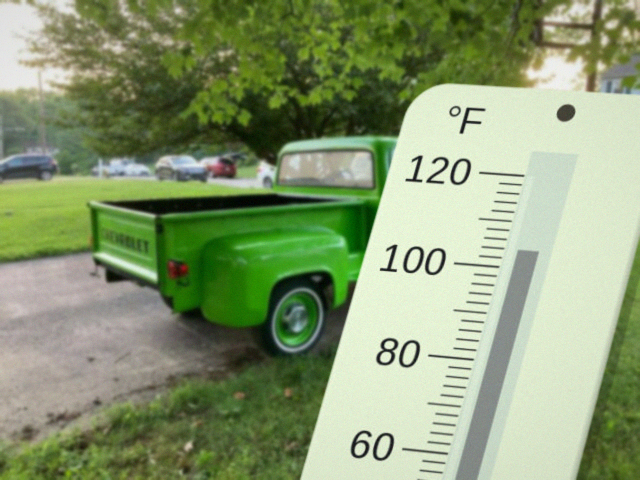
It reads value=104 unit=°F
